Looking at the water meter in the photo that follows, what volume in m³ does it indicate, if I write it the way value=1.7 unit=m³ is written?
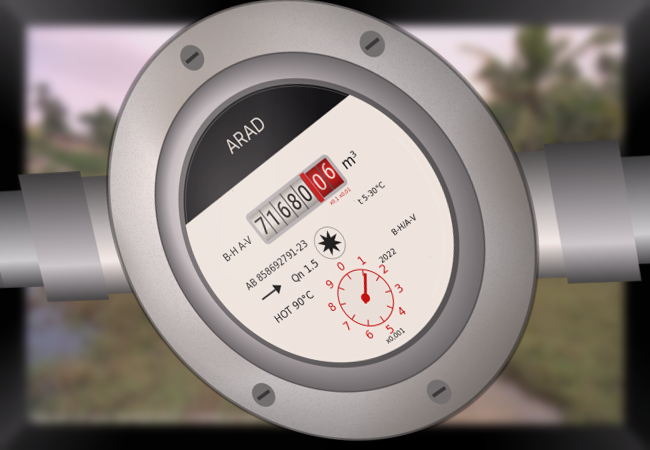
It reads value=71680.061 unit=m³
